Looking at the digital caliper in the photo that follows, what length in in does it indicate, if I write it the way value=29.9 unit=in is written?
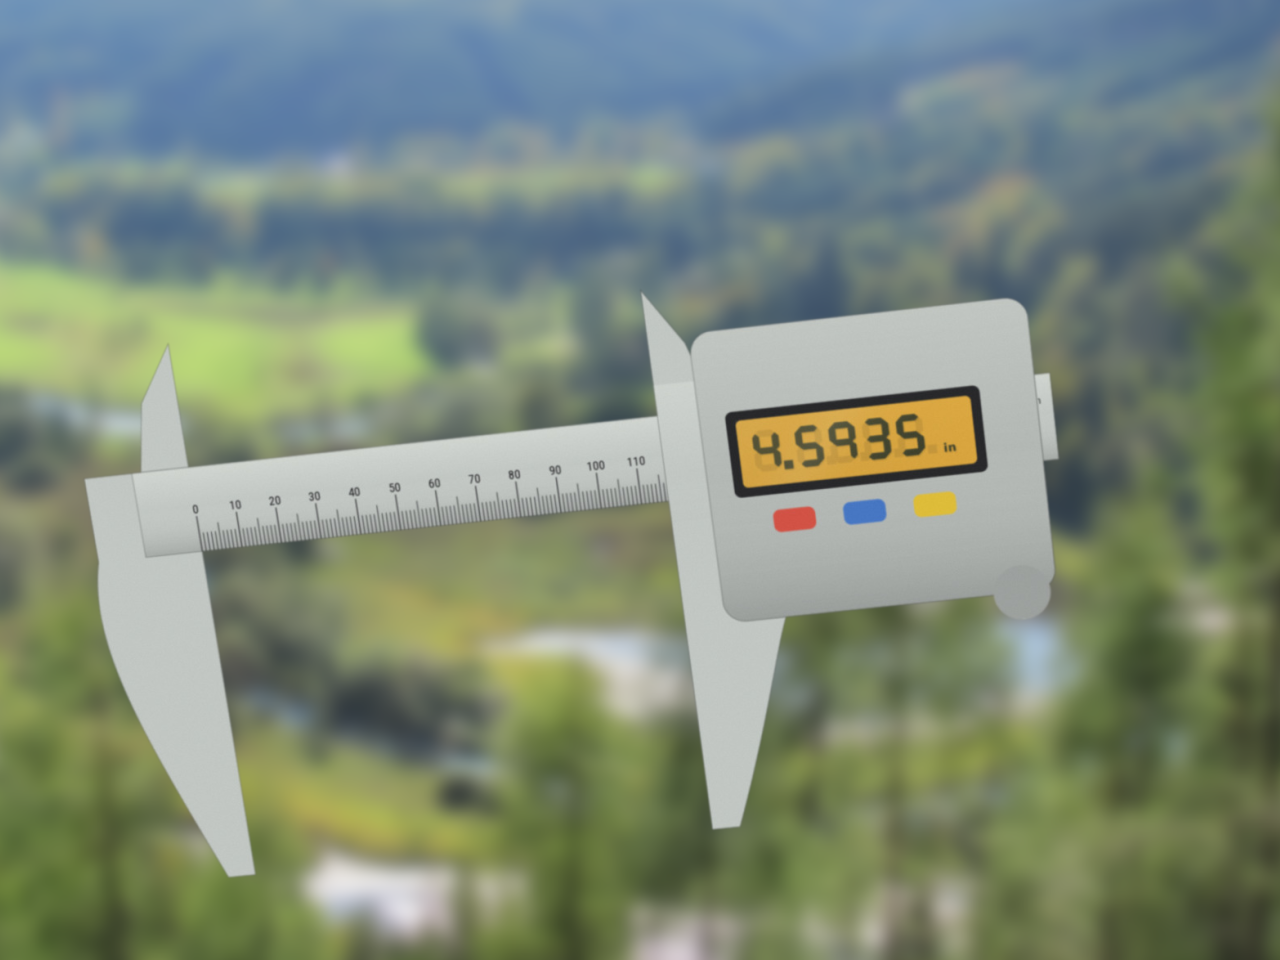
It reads value=4.5935 unit=in
